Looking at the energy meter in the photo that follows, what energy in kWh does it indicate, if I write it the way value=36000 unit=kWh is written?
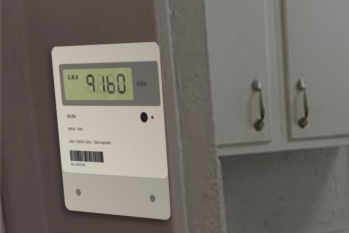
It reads value=9160 unit=kWh
